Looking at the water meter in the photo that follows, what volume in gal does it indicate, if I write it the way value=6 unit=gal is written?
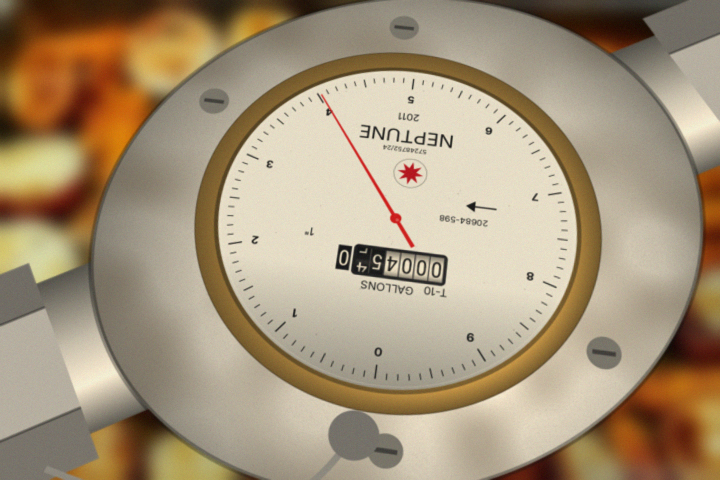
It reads value=4544.0 unit=gal
